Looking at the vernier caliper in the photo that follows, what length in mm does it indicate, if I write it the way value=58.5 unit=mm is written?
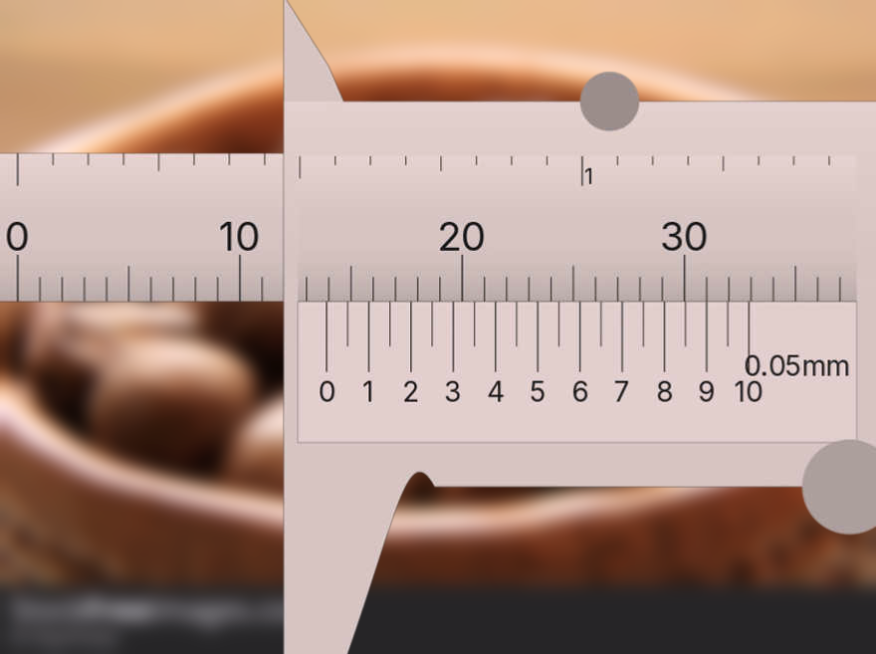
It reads value=13.9 unit=mm
